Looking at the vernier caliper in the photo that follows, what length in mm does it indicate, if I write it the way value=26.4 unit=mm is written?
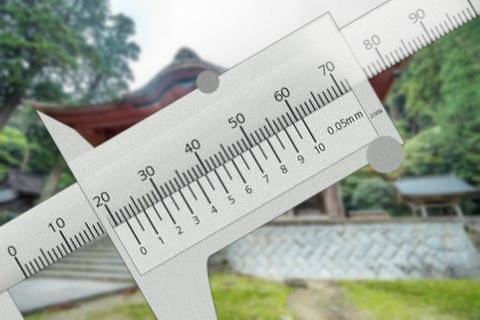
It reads value=22.0 unit=mm
